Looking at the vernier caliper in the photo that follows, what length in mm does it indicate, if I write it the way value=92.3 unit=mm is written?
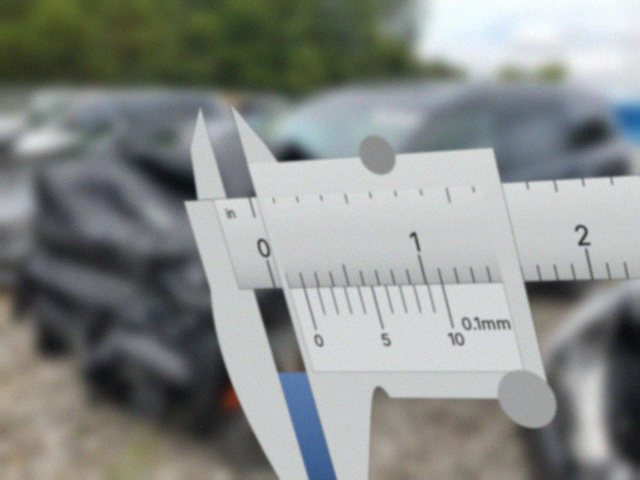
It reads value=2.0 unit=mm
